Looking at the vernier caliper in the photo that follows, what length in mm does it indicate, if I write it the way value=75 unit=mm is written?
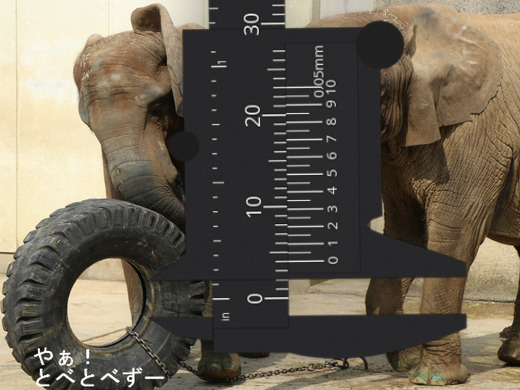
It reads value=4.0 unit=mm
